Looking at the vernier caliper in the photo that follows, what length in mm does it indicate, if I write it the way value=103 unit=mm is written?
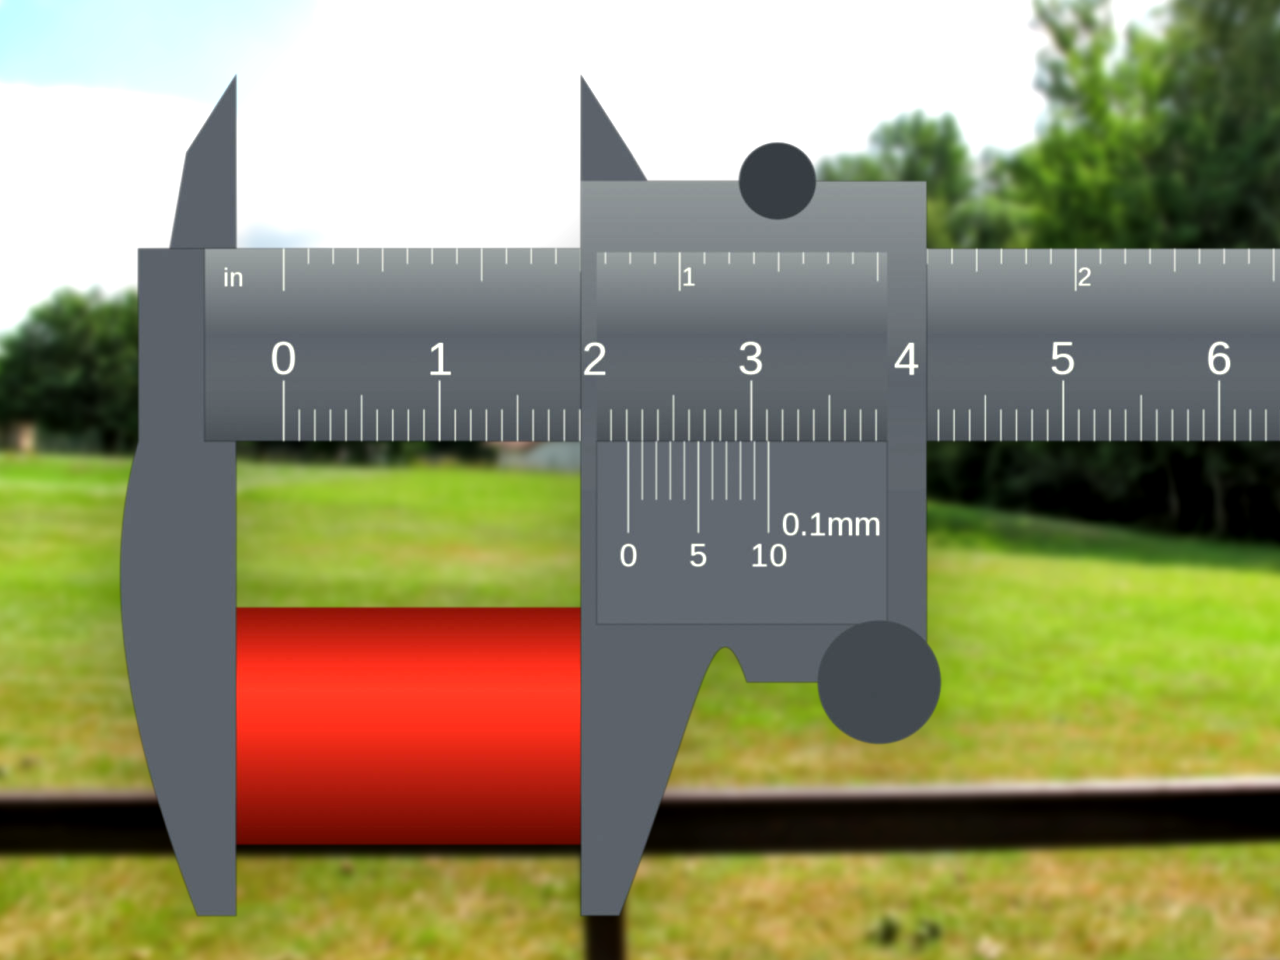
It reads value=22.1 unit=mm
